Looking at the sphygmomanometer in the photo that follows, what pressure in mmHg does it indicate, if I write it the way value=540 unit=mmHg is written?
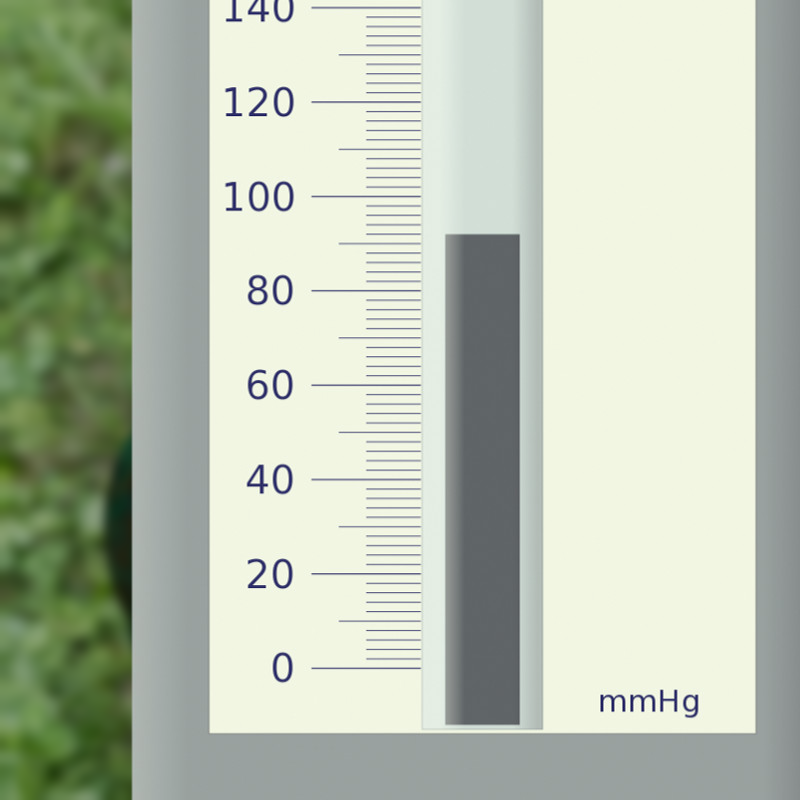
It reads value=92 unit=mmHg
